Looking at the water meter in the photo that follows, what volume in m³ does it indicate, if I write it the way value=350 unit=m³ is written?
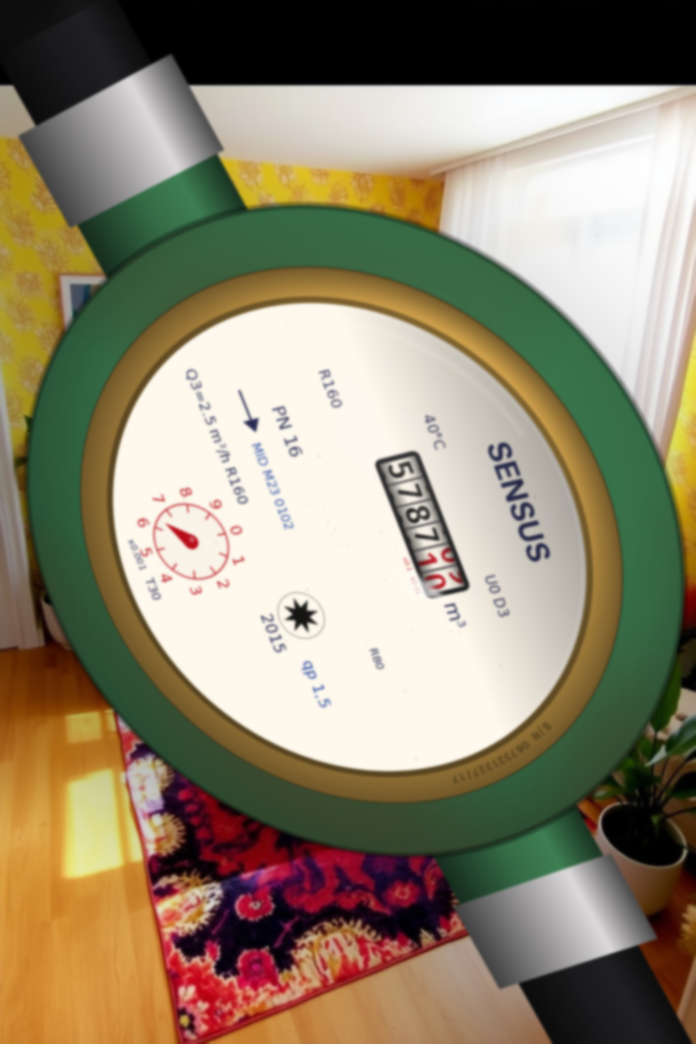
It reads value=5787.096 unit=m³
